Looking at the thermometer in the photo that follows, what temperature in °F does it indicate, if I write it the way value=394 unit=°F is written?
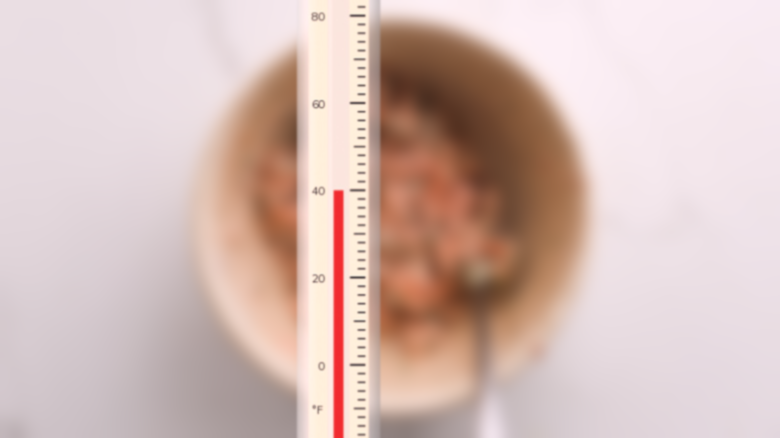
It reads value=40 unit=°F
